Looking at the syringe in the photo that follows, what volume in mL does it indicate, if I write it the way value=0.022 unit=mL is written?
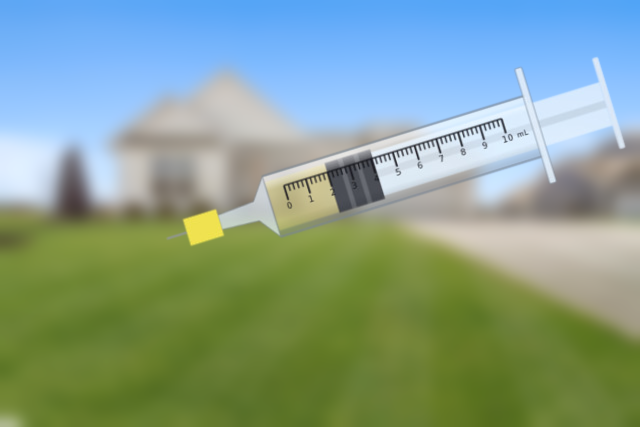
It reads value=2 unit=mL
